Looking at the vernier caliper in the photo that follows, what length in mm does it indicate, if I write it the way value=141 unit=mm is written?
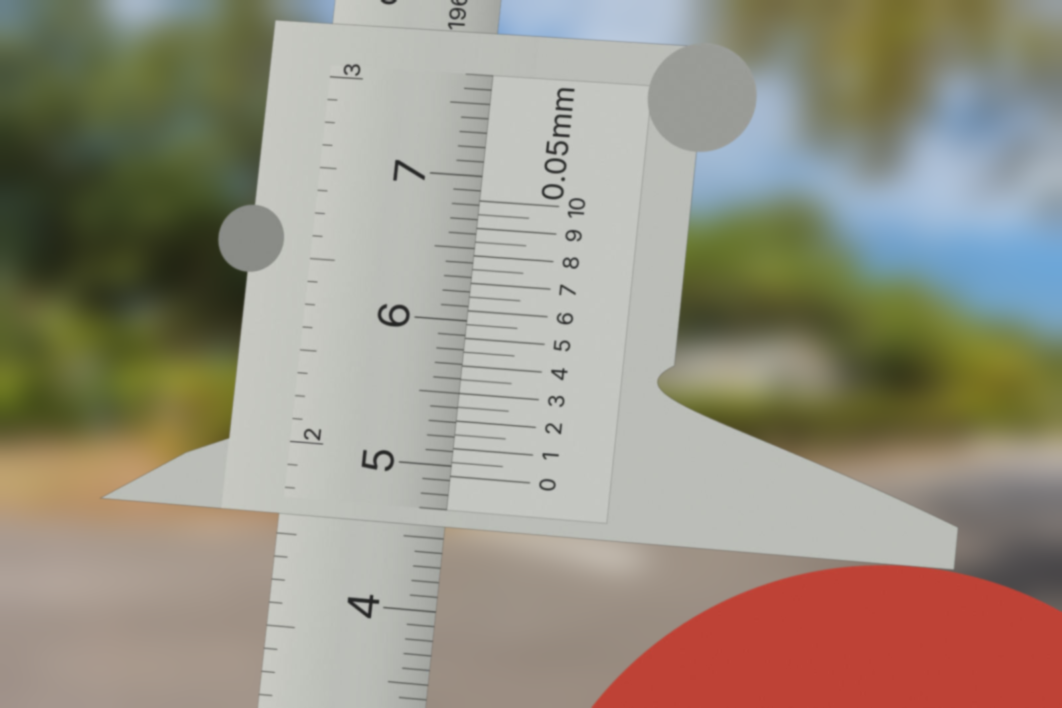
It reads value=49.3 unit=mm
